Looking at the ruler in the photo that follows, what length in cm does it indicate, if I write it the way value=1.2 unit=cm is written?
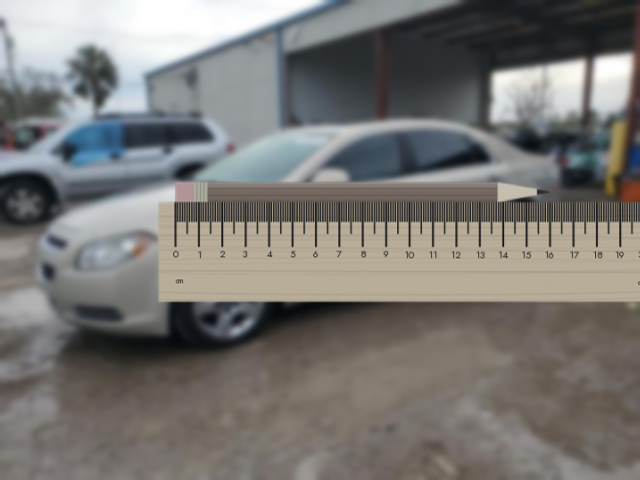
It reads value=16 unit=cm
